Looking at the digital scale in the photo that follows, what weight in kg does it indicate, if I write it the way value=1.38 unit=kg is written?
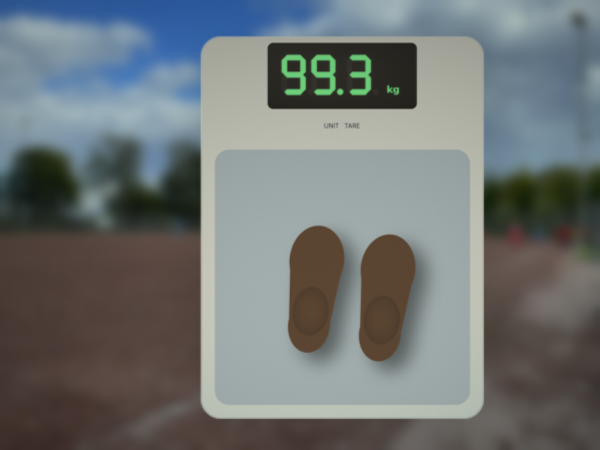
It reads value=99.3 unit=kg
